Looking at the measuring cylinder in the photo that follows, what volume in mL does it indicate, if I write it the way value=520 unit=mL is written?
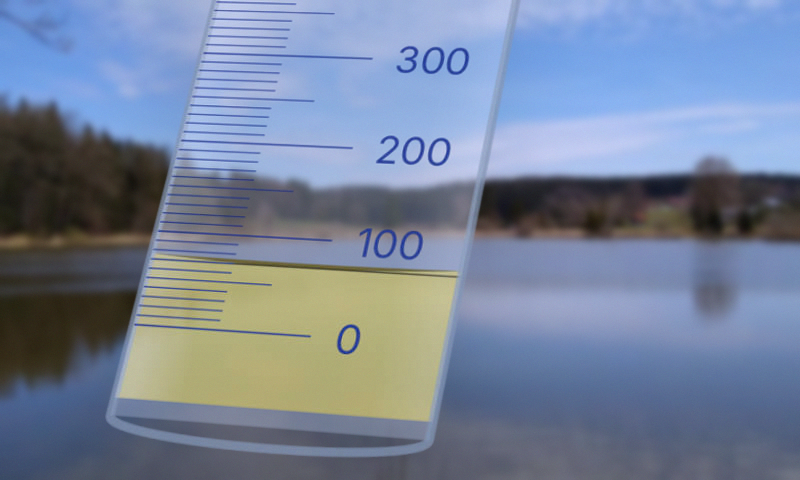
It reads value=70 unit=mL
